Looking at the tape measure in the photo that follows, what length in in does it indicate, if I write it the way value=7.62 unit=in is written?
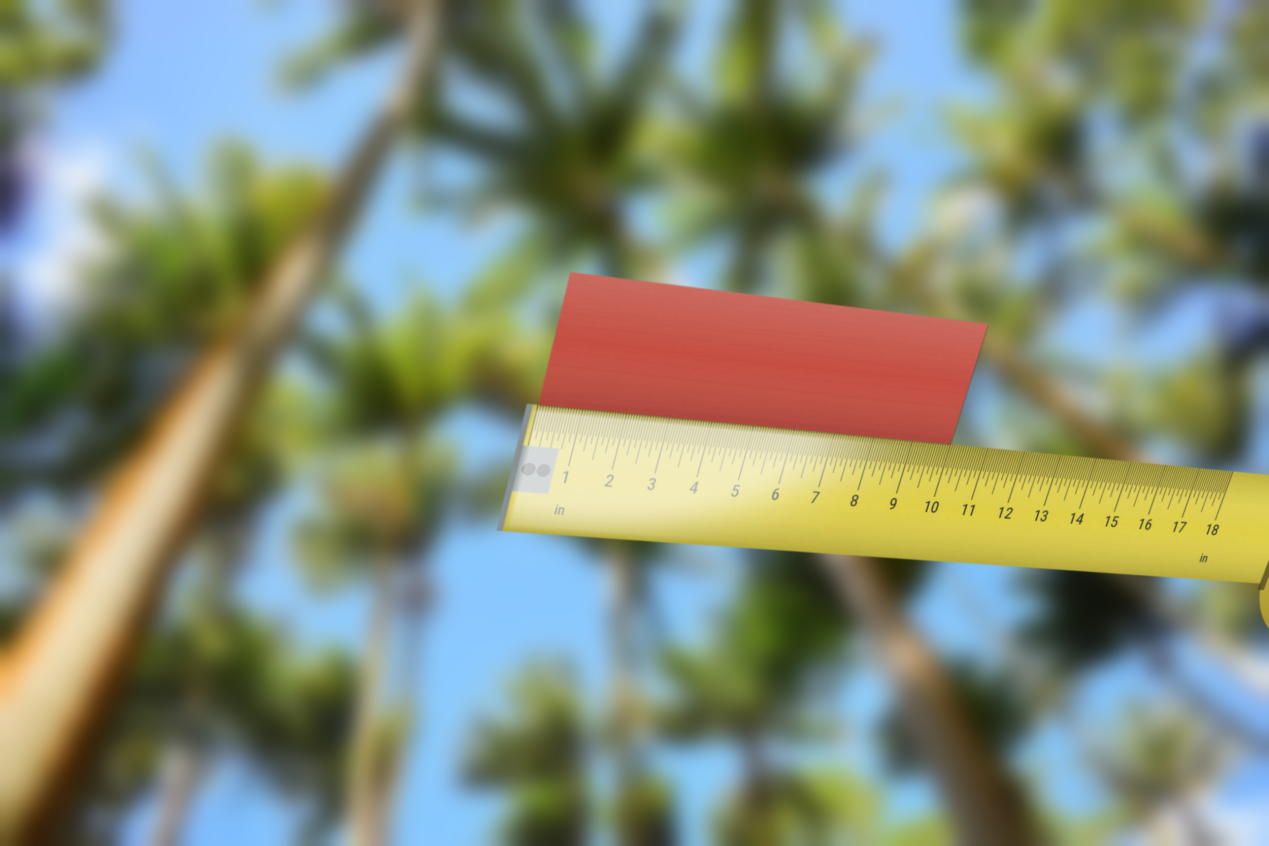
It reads value=10 unit=in
